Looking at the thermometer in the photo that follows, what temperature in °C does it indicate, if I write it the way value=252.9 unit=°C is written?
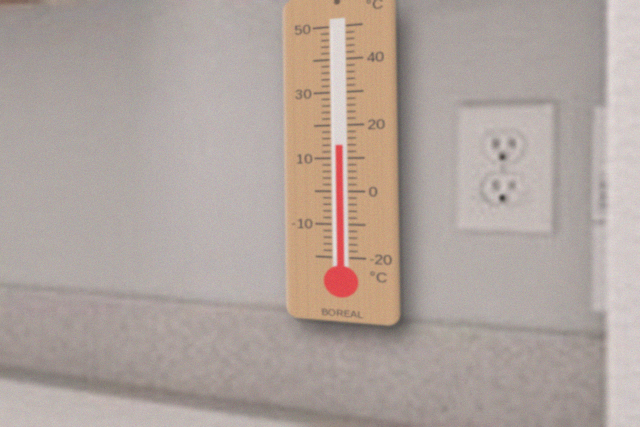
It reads value=14 unit=°C
